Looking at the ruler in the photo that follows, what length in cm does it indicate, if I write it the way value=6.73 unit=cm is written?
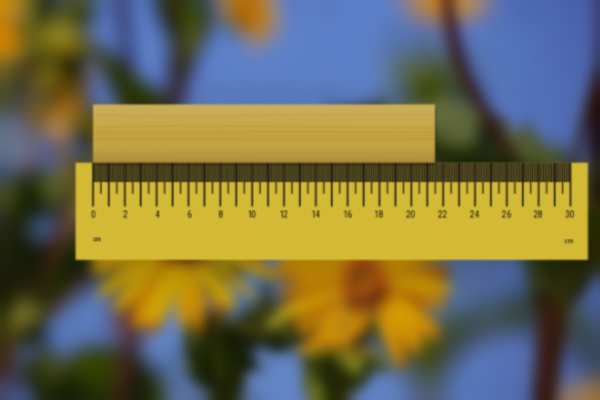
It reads value=21.5 unit=cm
